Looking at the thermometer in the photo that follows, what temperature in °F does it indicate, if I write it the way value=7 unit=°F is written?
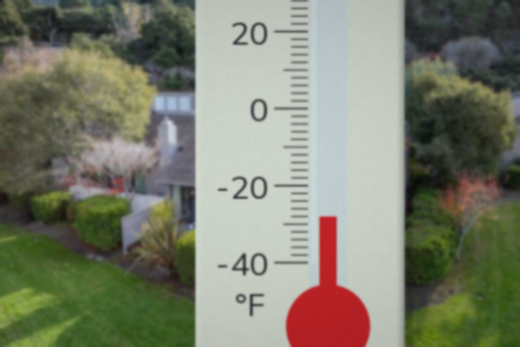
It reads value=-28 unit=°F
